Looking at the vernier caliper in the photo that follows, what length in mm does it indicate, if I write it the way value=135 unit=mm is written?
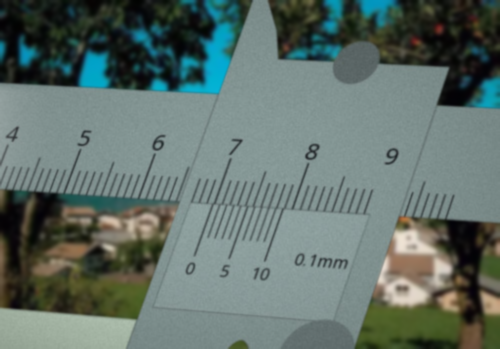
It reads value=69.8 unit=mm
